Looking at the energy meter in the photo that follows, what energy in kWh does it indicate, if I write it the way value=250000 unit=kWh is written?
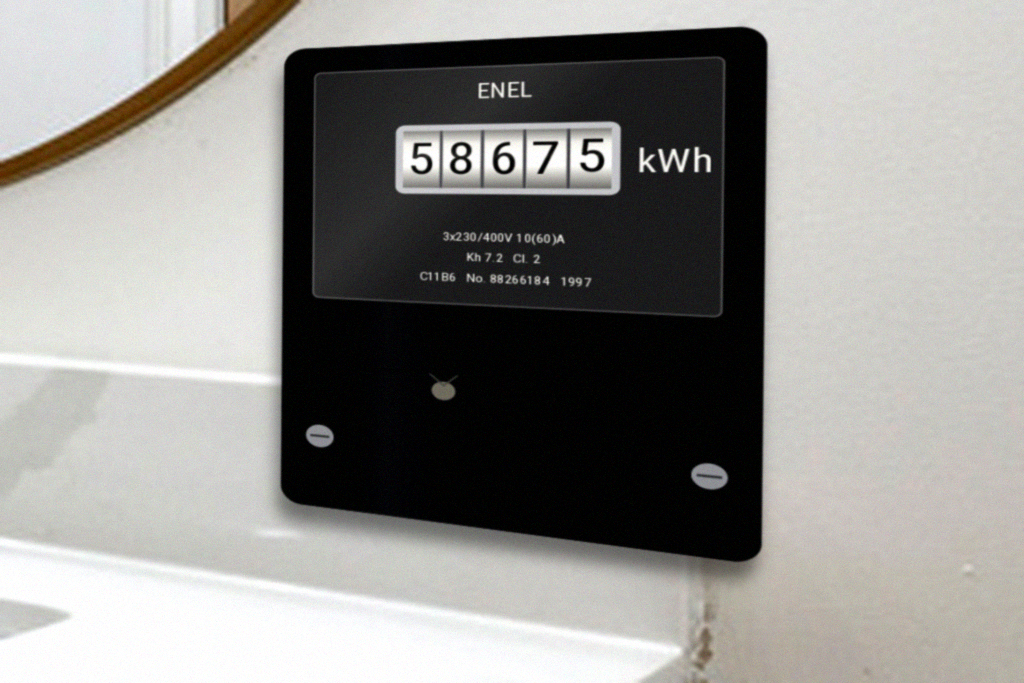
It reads value=58675 unit=kWh
